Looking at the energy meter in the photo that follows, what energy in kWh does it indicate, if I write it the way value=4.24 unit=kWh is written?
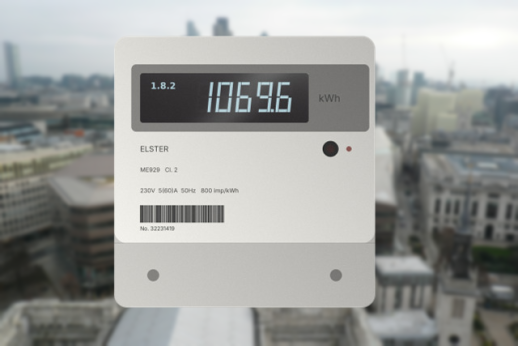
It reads value=1069.6 unit=kWh
